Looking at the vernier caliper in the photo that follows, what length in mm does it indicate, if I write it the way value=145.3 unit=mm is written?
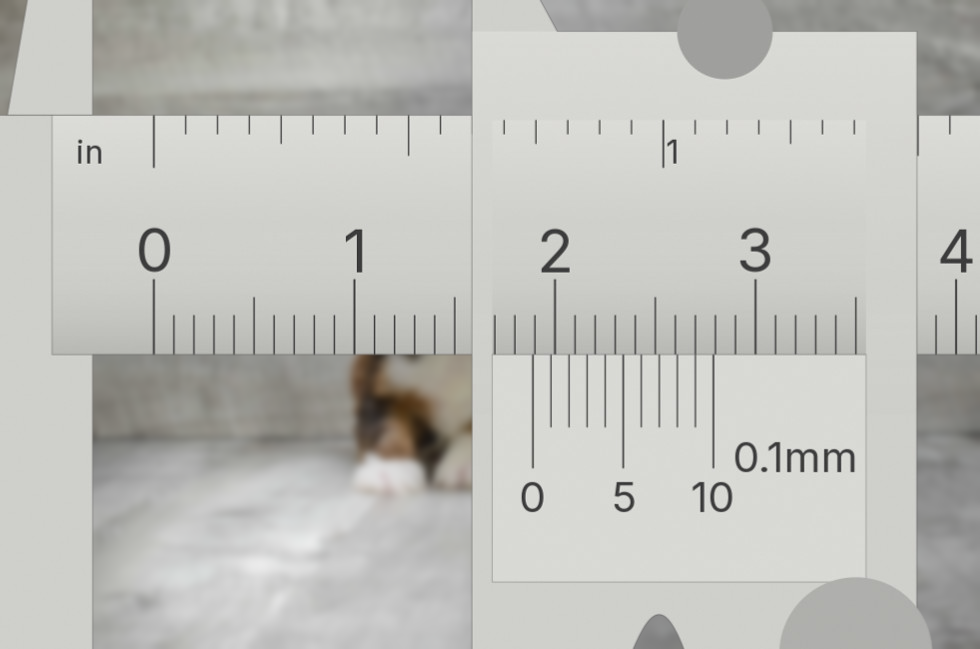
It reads value=18.9 unit=mm
